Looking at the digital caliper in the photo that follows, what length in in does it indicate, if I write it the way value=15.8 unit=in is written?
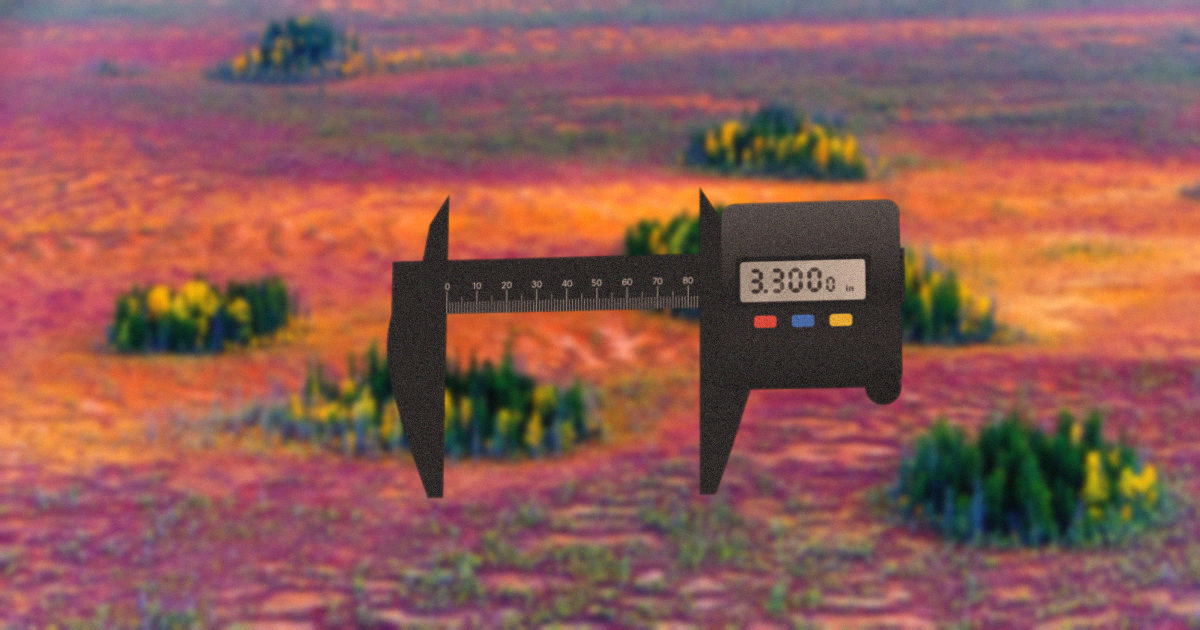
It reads value=3.3000 unit=in
